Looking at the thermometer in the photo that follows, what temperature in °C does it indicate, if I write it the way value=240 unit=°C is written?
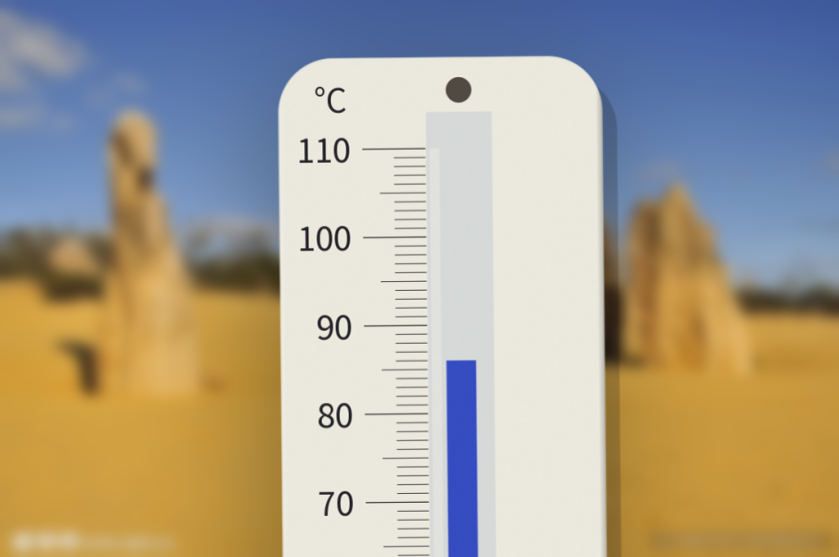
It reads value=86 unit=°C
